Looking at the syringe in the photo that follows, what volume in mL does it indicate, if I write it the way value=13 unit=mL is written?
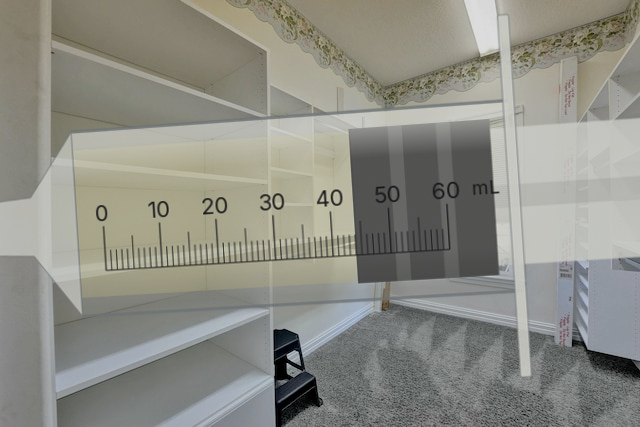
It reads value=44 unit=mL
